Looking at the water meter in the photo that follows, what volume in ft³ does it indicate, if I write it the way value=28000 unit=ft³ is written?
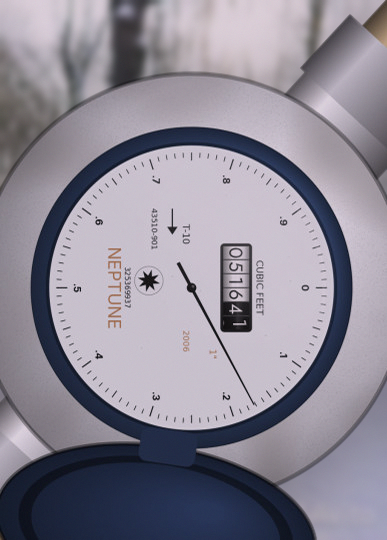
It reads value=51641.17 unit=ft³
